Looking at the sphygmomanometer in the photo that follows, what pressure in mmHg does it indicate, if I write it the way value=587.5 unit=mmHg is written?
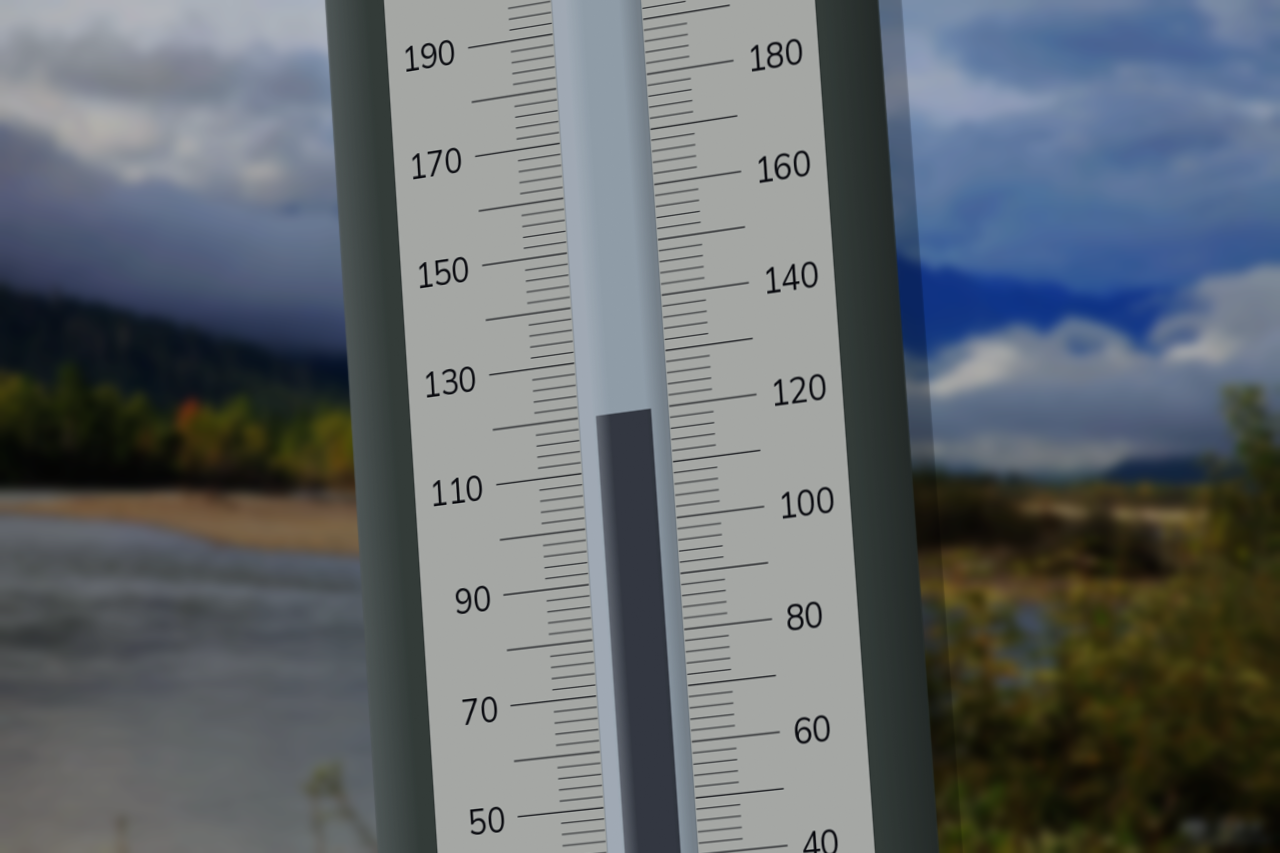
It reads value=120 unit=mmHg
